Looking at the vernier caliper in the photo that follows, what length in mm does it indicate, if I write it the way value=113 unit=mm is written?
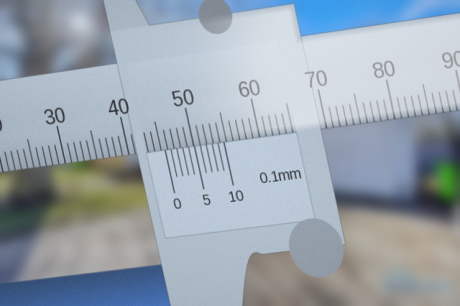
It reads value=45.6 unit=mm
